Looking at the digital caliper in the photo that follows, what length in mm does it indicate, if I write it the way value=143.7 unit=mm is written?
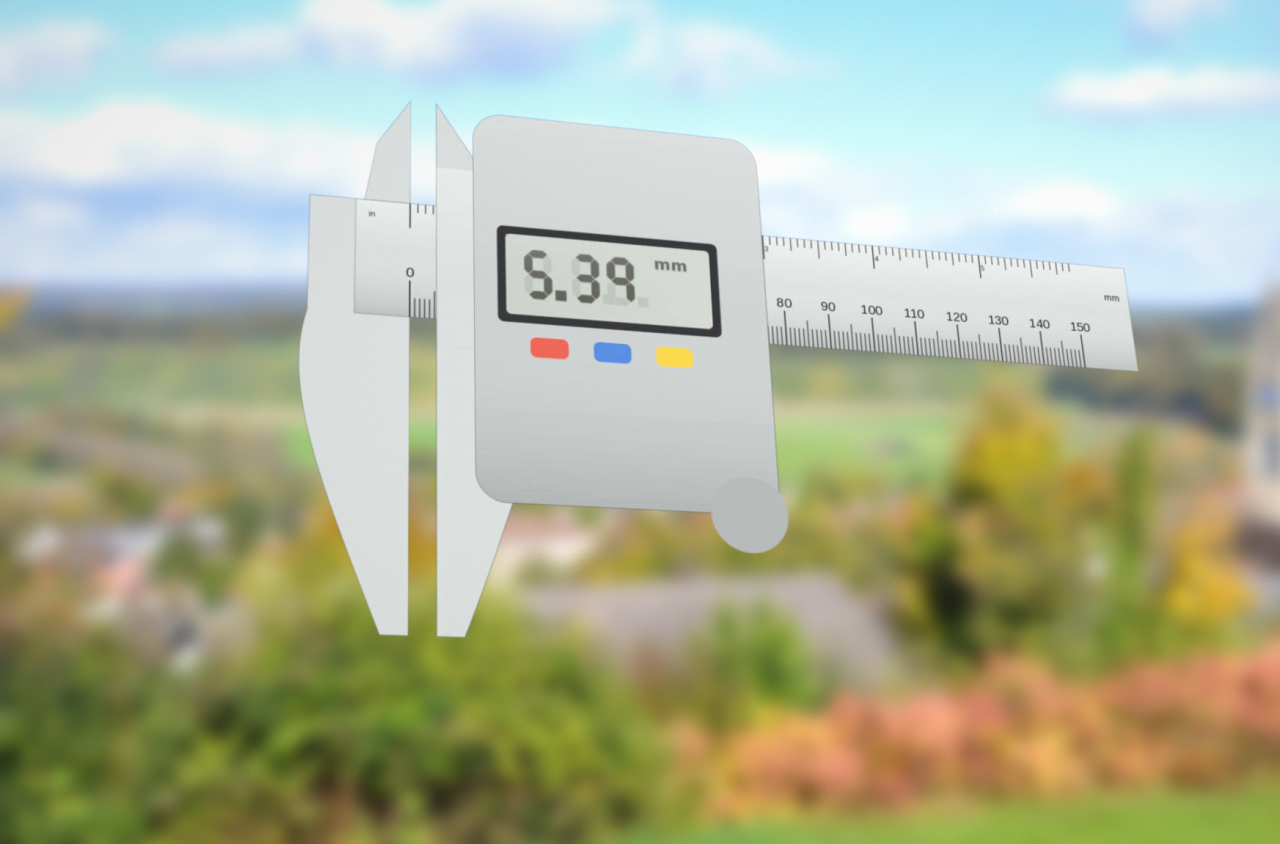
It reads value=5.39 unit=mm
